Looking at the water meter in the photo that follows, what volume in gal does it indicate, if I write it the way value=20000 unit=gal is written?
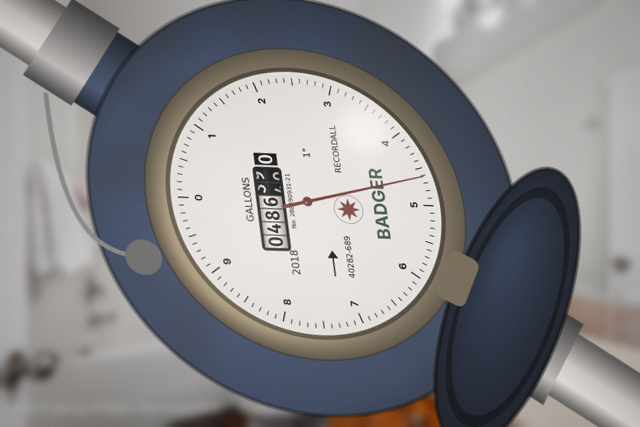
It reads value=486394.6 unit=gal
